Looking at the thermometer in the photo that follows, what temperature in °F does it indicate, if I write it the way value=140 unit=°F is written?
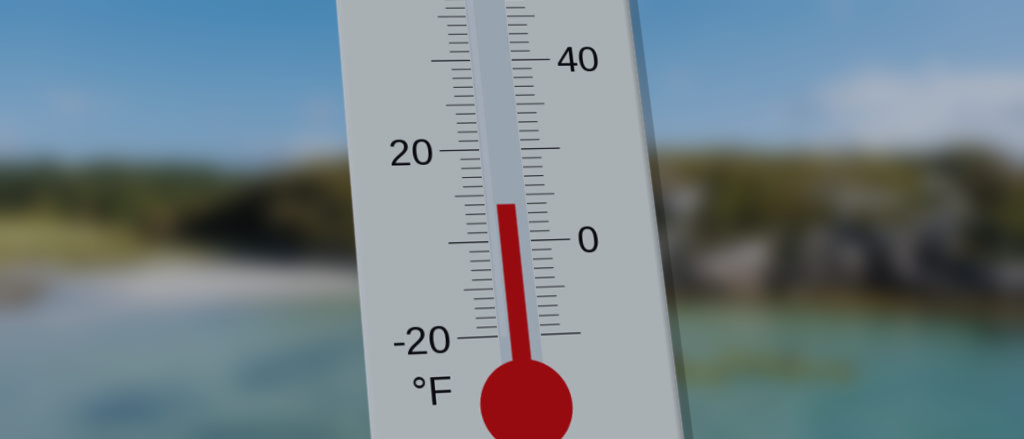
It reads value=8 unit=°F
